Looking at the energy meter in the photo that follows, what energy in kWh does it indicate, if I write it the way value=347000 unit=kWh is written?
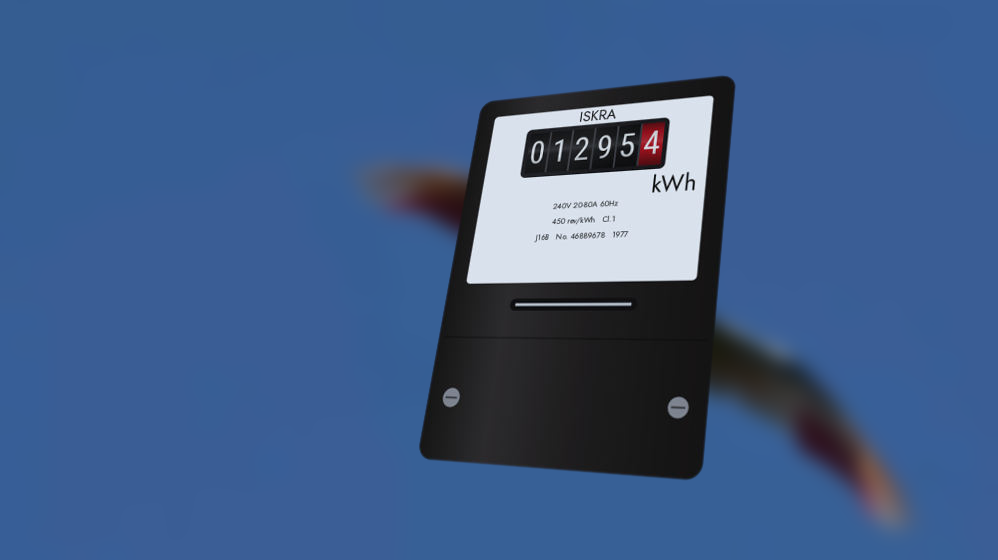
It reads value=1295.4 unit=kWh
